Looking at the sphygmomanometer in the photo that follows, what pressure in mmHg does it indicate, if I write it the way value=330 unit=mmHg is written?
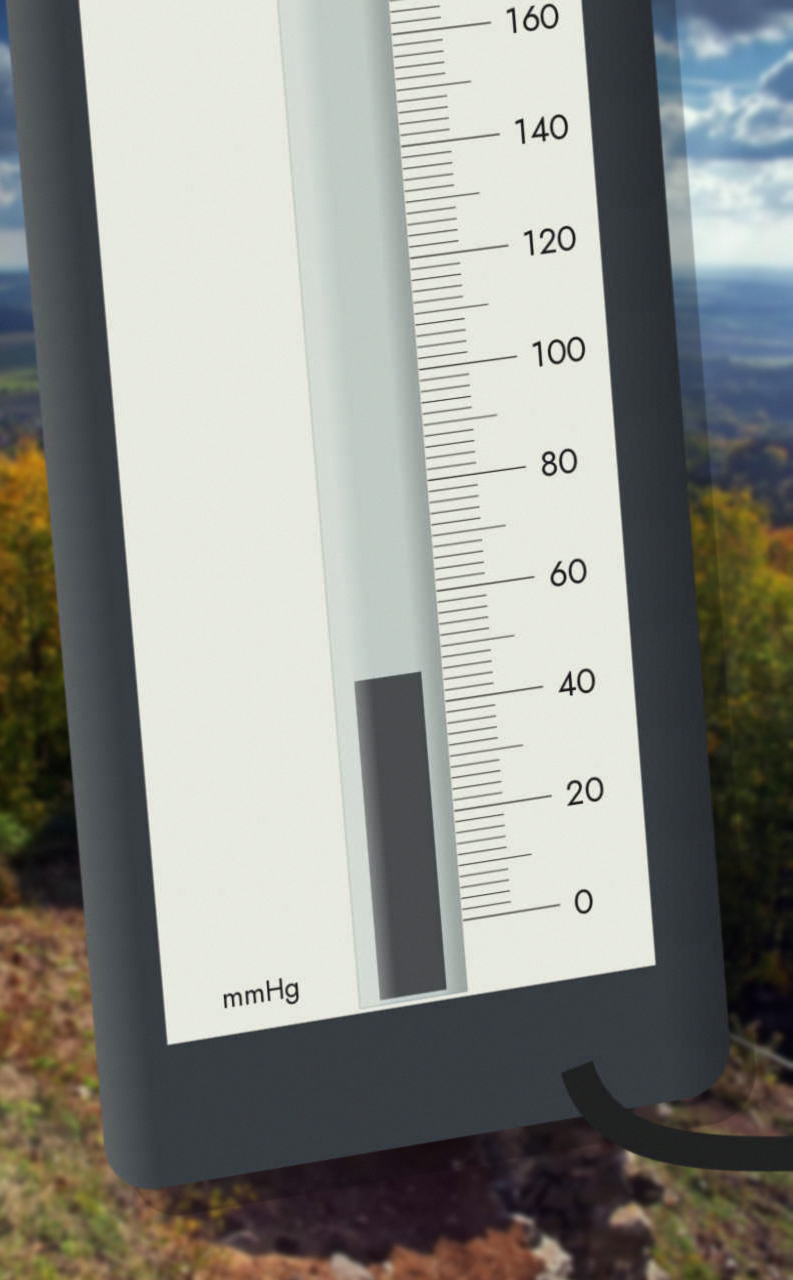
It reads value=46 unit=mmHg
